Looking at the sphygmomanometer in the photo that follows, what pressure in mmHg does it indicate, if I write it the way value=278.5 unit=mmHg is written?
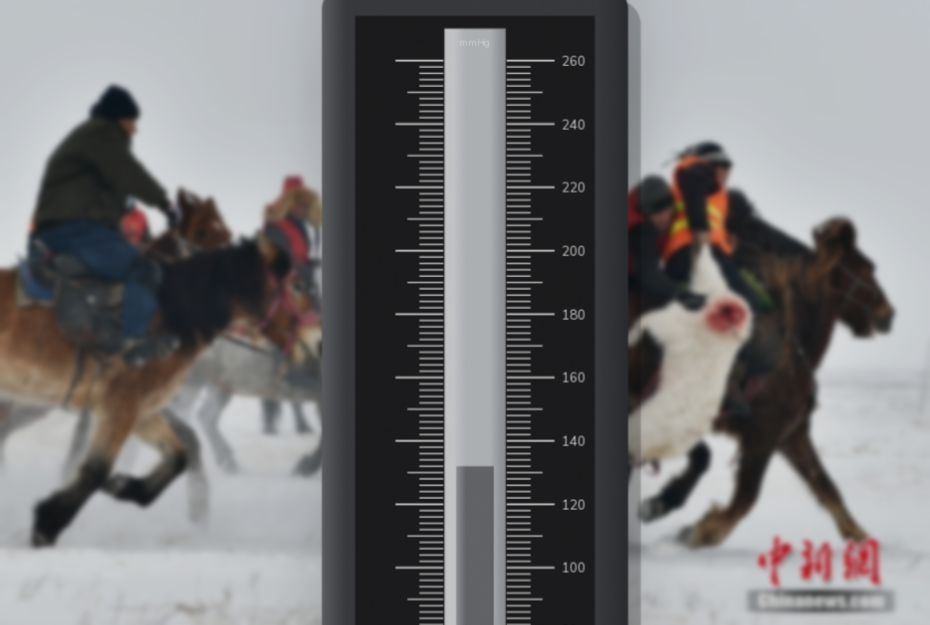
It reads value=132 unit=mmHg
